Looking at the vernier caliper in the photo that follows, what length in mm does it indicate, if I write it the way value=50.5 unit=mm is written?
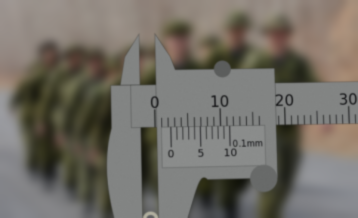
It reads value=2.4 unit=mm
